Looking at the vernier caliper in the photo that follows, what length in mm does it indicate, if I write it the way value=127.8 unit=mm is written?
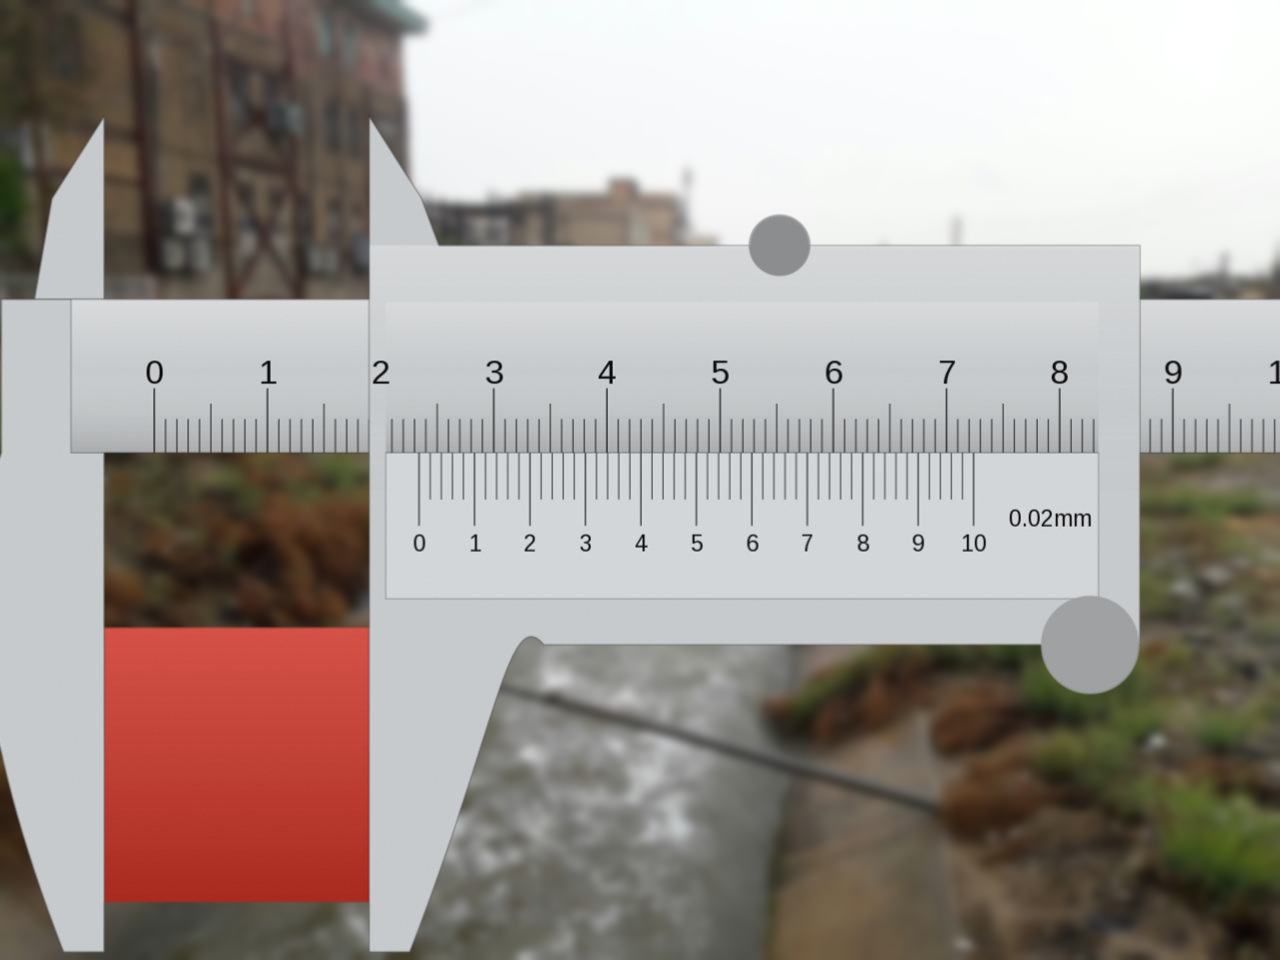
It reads value=23.4 unit=mm
